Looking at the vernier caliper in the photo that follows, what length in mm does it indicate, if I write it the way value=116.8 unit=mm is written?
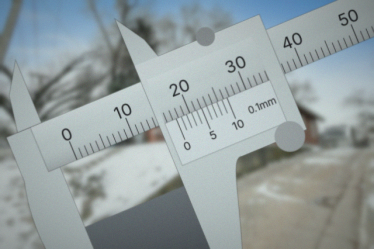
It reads value=17.6 unit=mm
